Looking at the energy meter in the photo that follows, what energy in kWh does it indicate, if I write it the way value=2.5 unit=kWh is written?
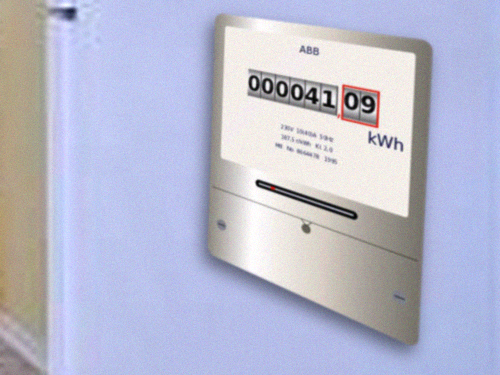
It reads value=41.09 unit=kWh
